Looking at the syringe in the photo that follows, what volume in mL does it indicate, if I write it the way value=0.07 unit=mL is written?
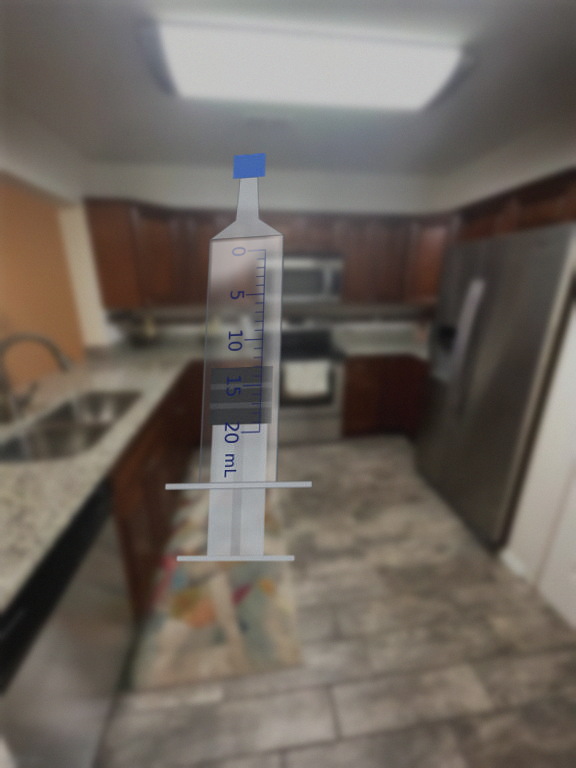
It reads value=13 unit=mL
